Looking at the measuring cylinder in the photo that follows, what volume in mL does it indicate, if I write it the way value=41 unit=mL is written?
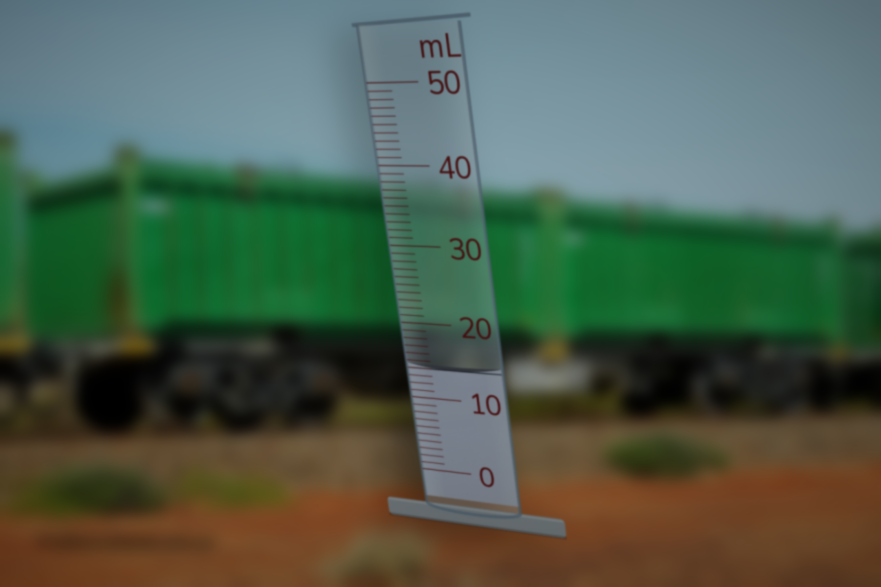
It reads value=14 unit=mL
